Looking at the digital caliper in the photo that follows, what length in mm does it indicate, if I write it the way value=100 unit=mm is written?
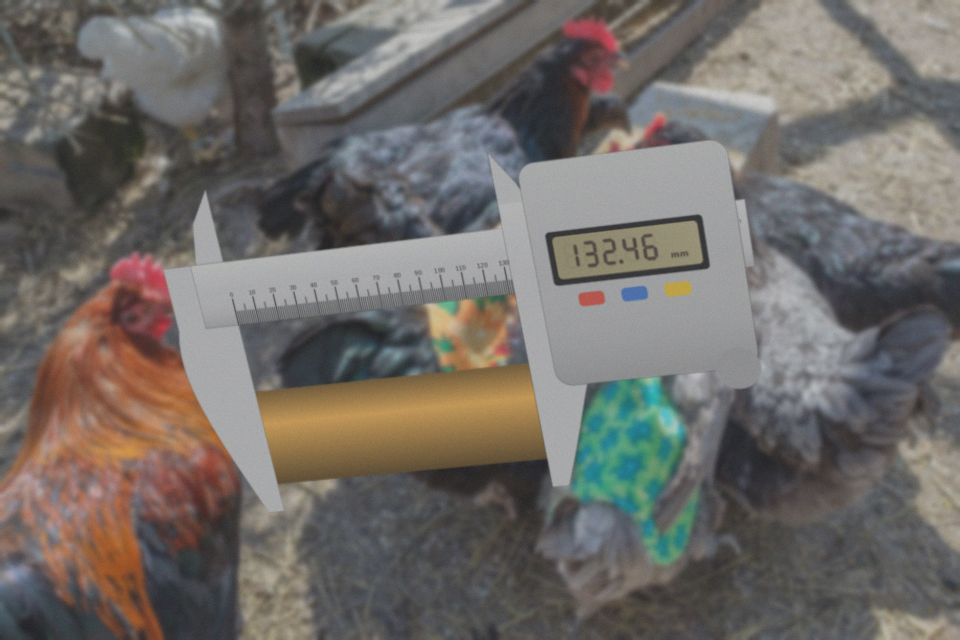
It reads value=132.46 unit=mm
